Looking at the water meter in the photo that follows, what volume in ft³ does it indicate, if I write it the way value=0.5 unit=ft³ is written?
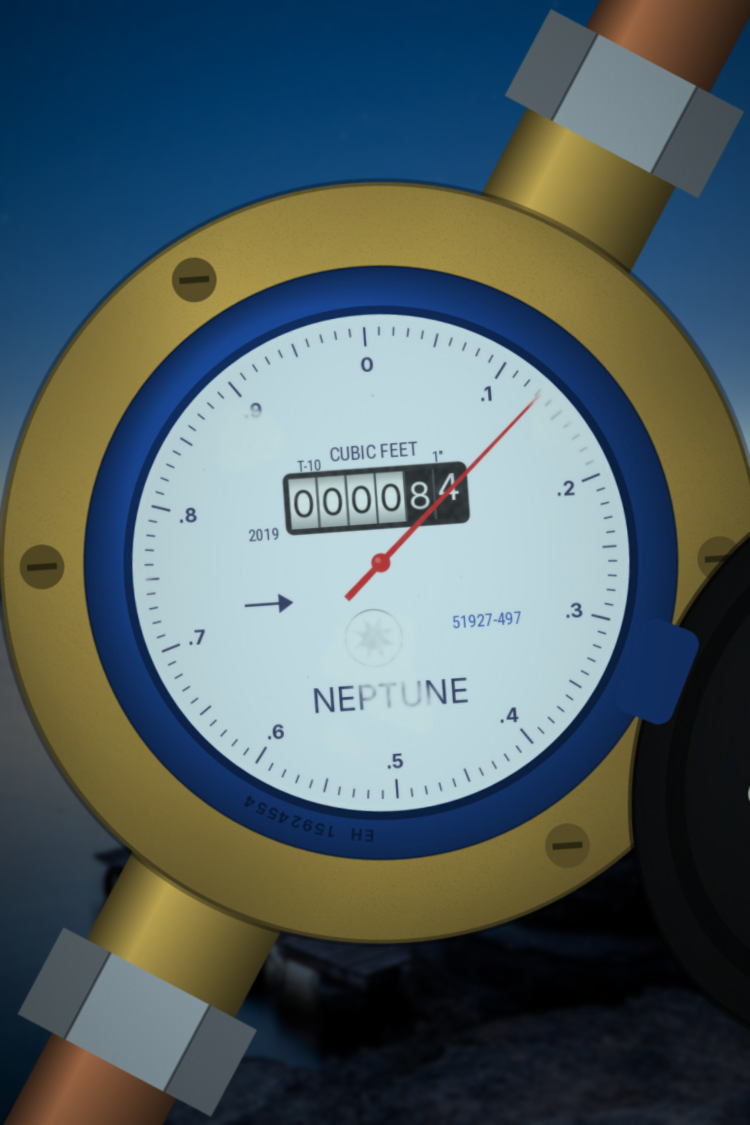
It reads value=84.13 unit=ft³
